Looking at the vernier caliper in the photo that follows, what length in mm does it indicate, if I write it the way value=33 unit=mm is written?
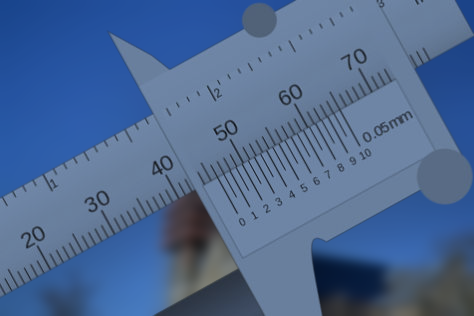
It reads value=46.0 unit=mm
